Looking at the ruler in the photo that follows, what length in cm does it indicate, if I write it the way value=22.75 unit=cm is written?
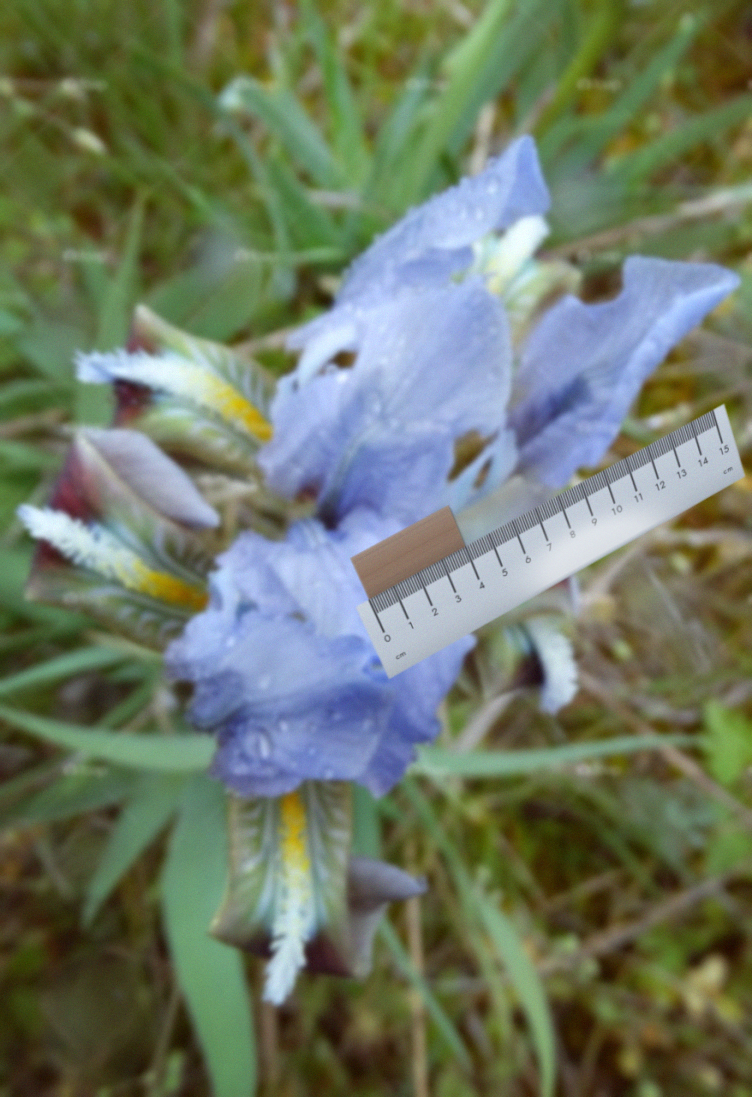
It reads value=4 unit=cm
